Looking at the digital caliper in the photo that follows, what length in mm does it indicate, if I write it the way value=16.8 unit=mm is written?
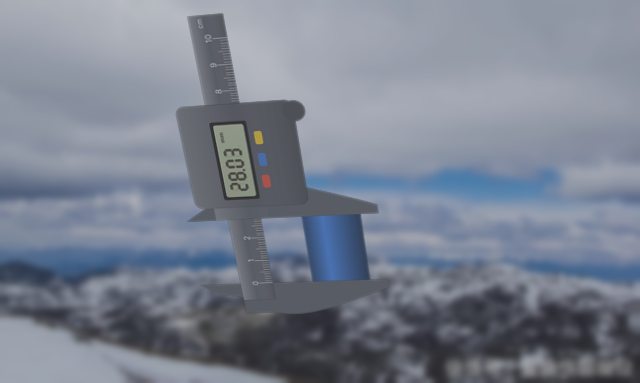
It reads value=28.03 unit=mm
